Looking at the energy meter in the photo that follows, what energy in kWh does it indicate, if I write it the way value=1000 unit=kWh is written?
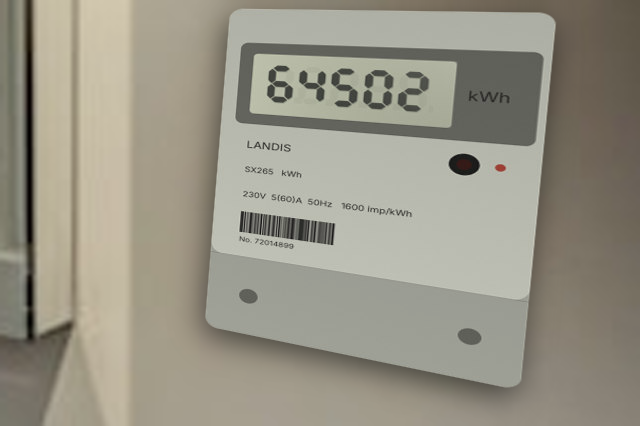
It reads value=64502 unit=kWh
